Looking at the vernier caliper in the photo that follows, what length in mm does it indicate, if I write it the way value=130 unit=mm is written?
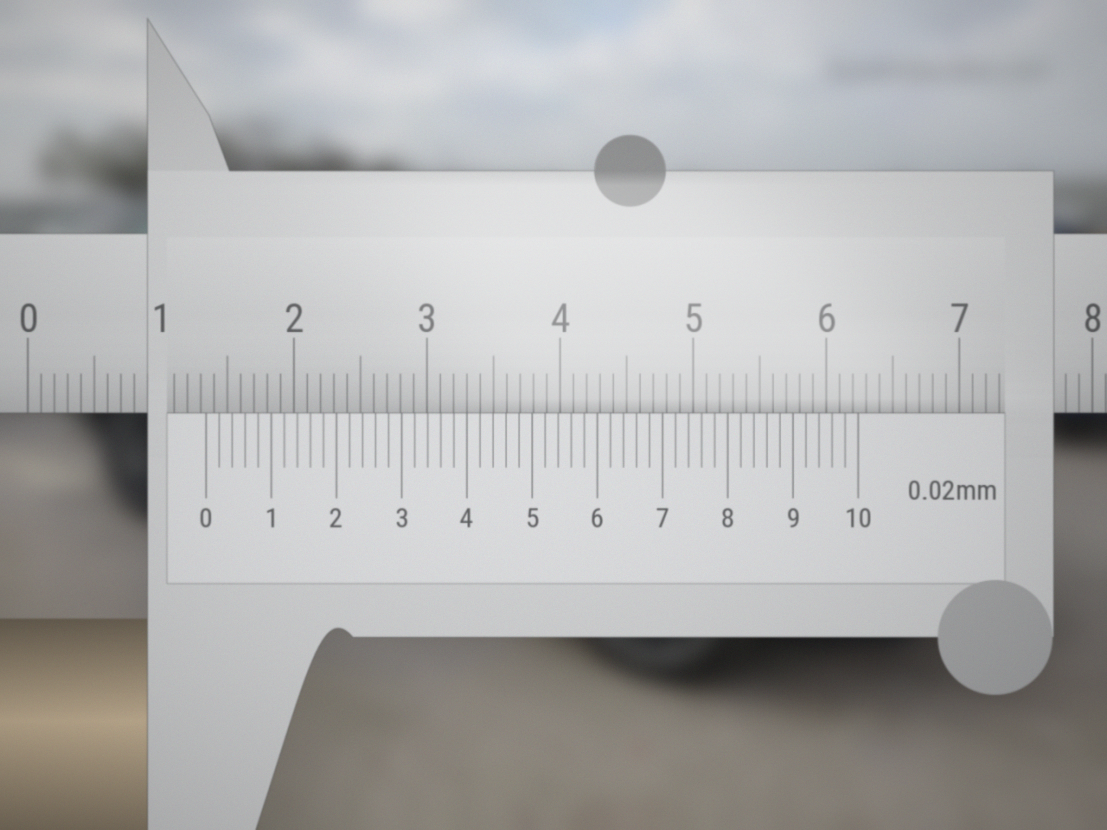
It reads value=13.4 unit=mm
